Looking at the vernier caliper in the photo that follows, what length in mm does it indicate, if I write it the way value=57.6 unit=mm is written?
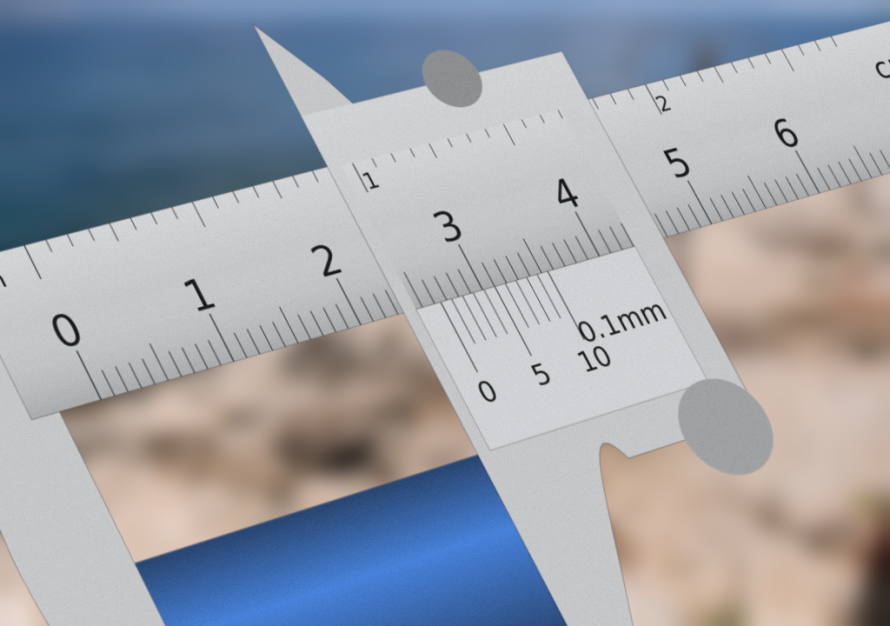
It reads value=26.5 unit=mm
